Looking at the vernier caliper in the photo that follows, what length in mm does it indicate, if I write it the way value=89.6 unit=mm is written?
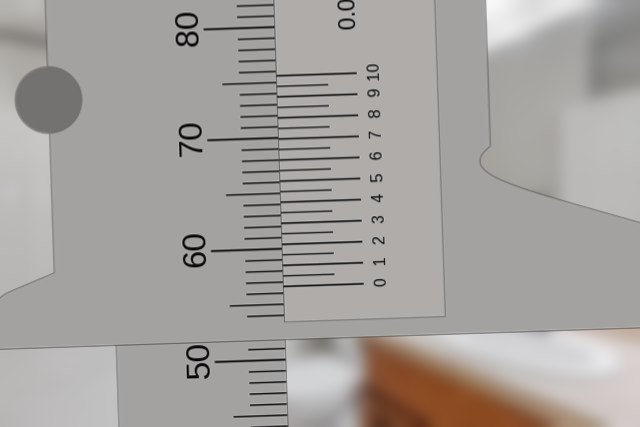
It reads value=56.6 unit=mm
